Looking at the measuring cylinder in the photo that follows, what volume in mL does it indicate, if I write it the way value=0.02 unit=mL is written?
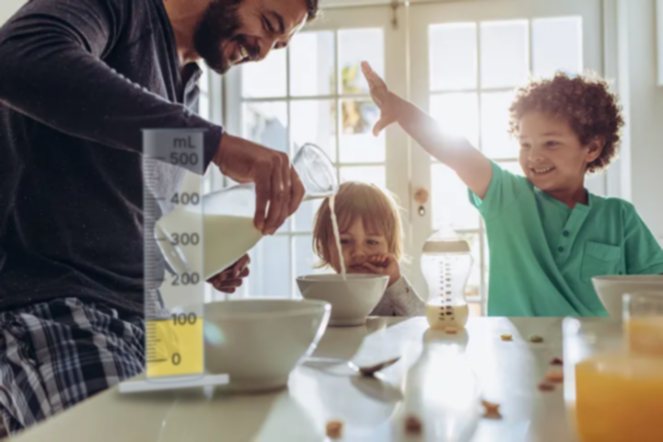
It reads value=100 unit=mL
